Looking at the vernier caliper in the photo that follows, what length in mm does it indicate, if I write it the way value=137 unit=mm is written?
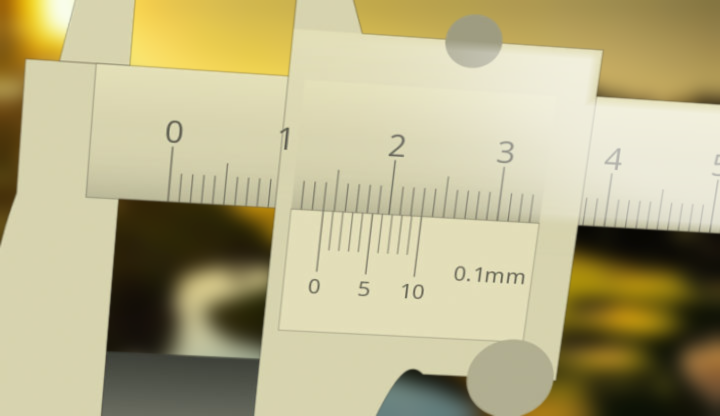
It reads value=14.0 unit=mm
